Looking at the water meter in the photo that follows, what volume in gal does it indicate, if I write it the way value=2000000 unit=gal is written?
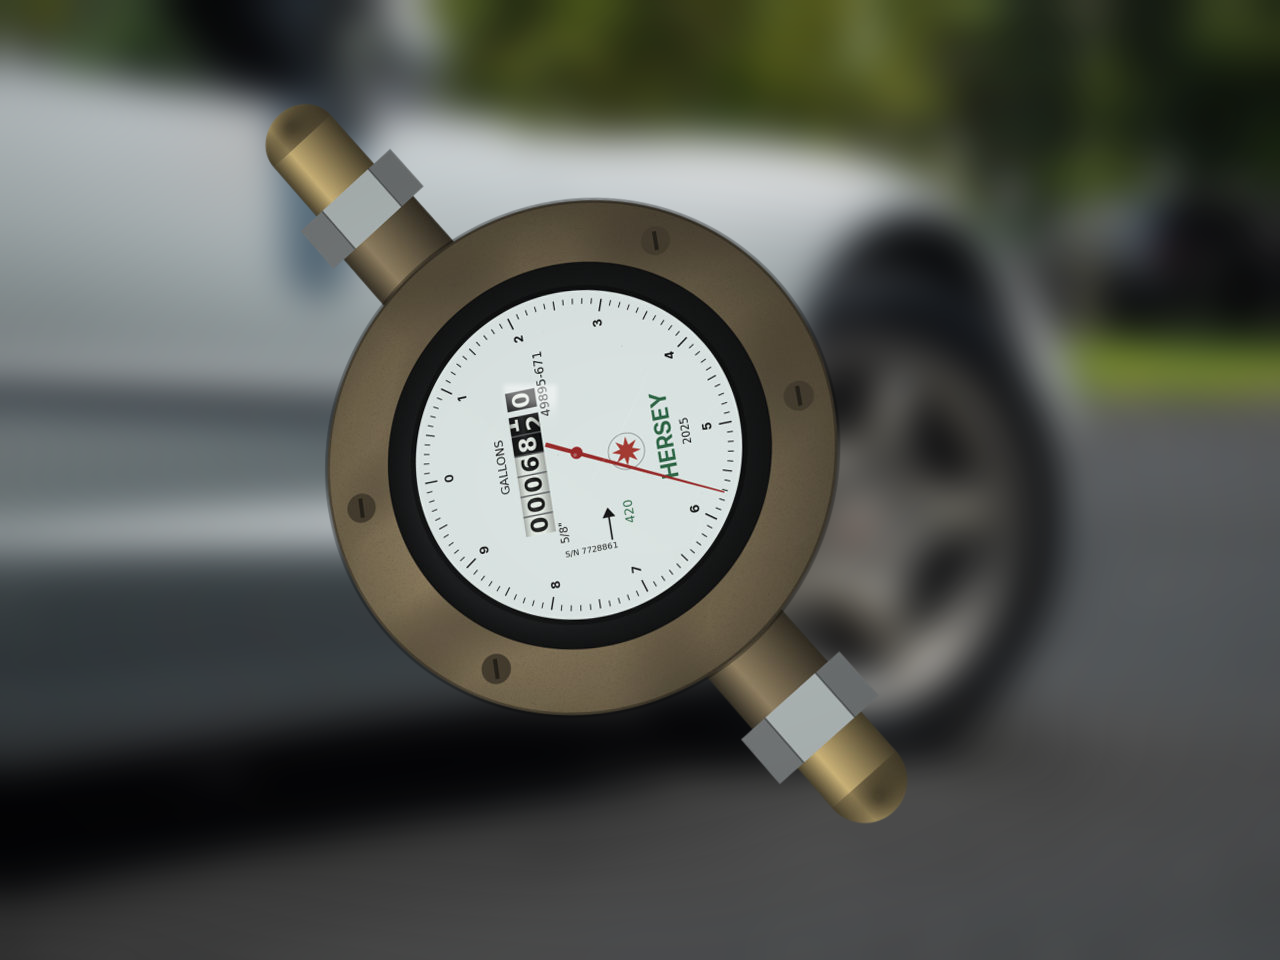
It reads value=6815.7 unit=gal
